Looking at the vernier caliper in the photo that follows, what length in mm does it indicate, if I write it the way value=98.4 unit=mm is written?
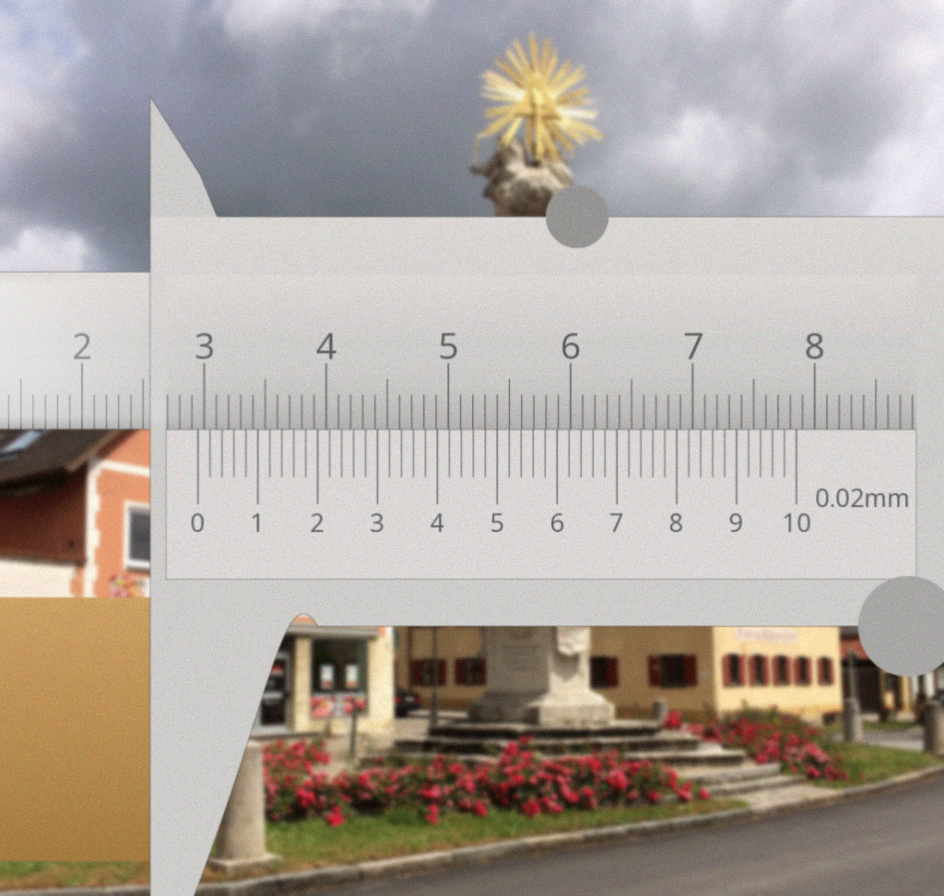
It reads value=29.5 unit=mm
